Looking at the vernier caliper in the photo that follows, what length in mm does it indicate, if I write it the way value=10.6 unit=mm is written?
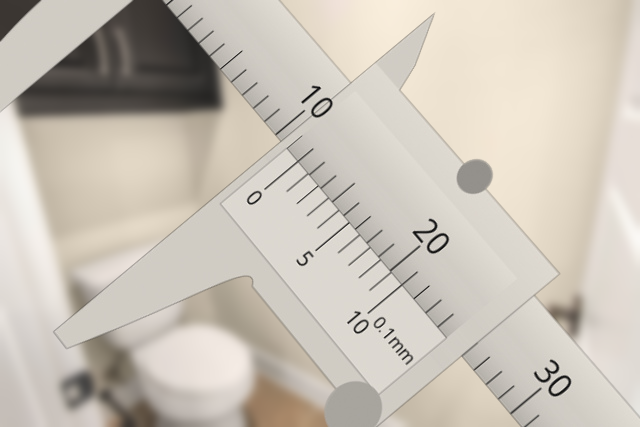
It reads value=12.0 unit=mm
